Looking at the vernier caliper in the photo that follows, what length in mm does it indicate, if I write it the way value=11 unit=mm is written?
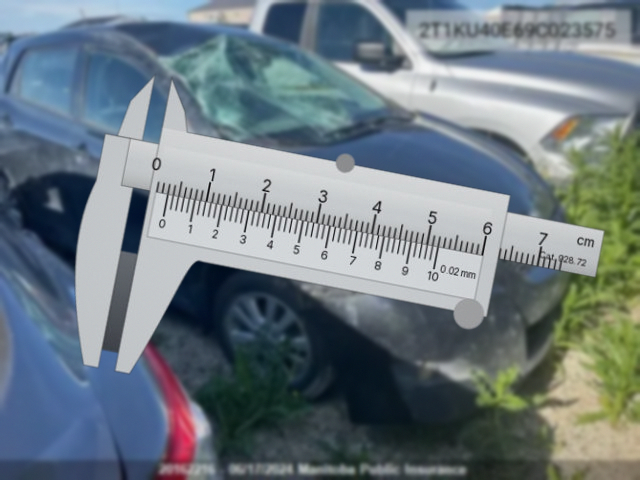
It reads value=3.0 unit=mm
